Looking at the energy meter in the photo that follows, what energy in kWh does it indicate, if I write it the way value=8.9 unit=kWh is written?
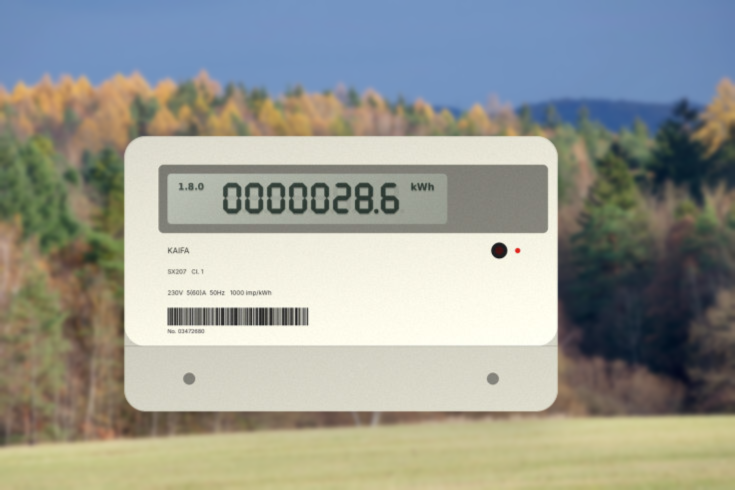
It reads value=28.6 unit=kWh
